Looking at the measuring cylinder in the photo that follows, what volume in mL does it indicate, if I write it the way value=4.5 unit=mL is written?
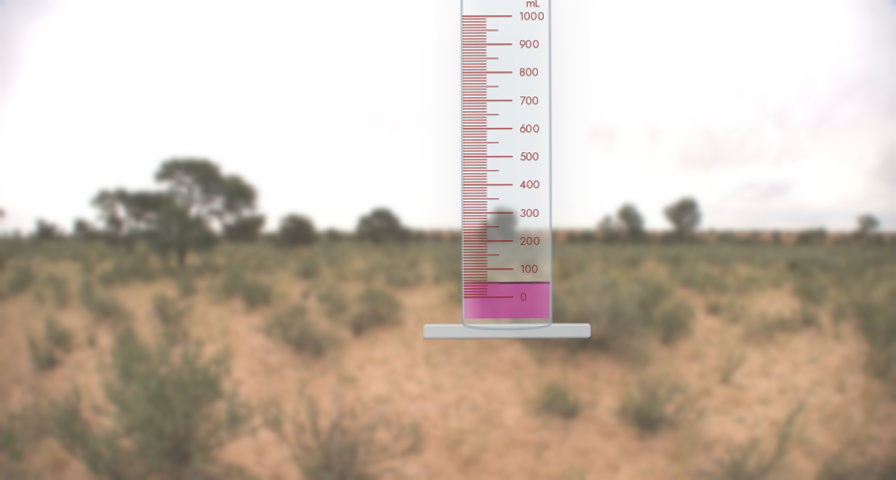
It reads value=50 unit=mL
